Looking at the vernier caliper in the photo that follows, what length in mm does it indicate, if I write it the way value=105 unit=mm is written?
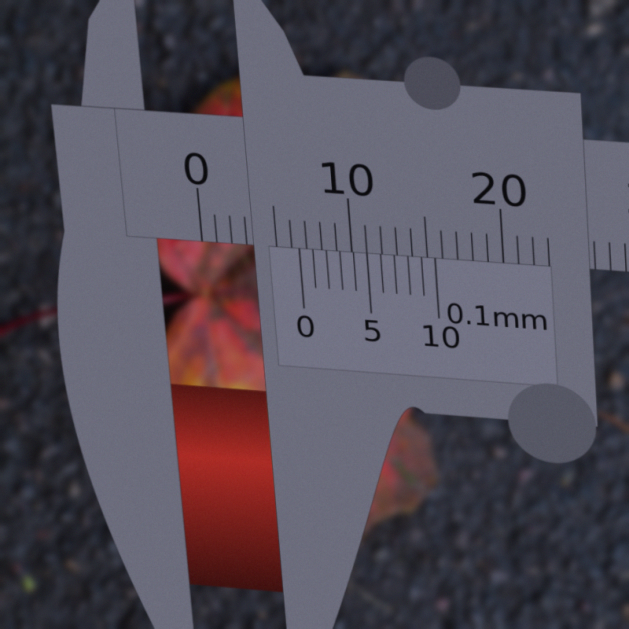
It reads value=6.5 unit=mm
